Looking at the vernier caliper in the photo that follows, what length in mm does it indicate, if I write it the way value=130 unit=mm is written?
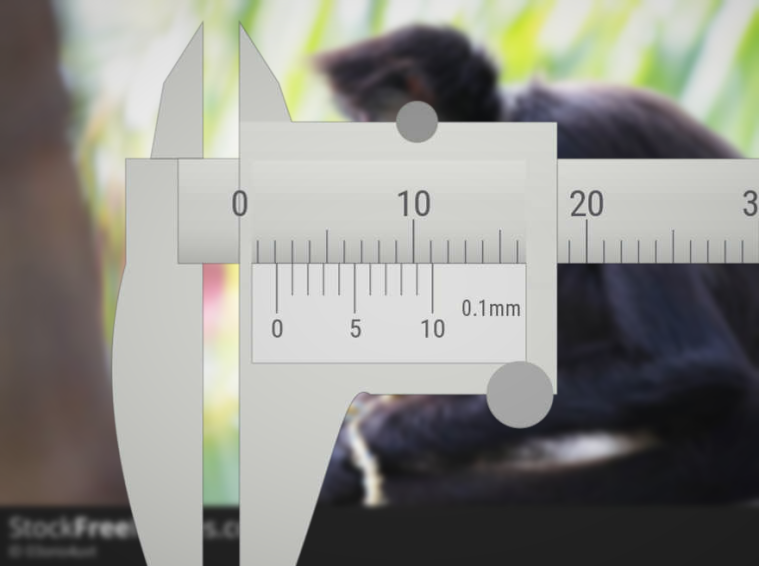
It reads value=2.1 unit=mm
